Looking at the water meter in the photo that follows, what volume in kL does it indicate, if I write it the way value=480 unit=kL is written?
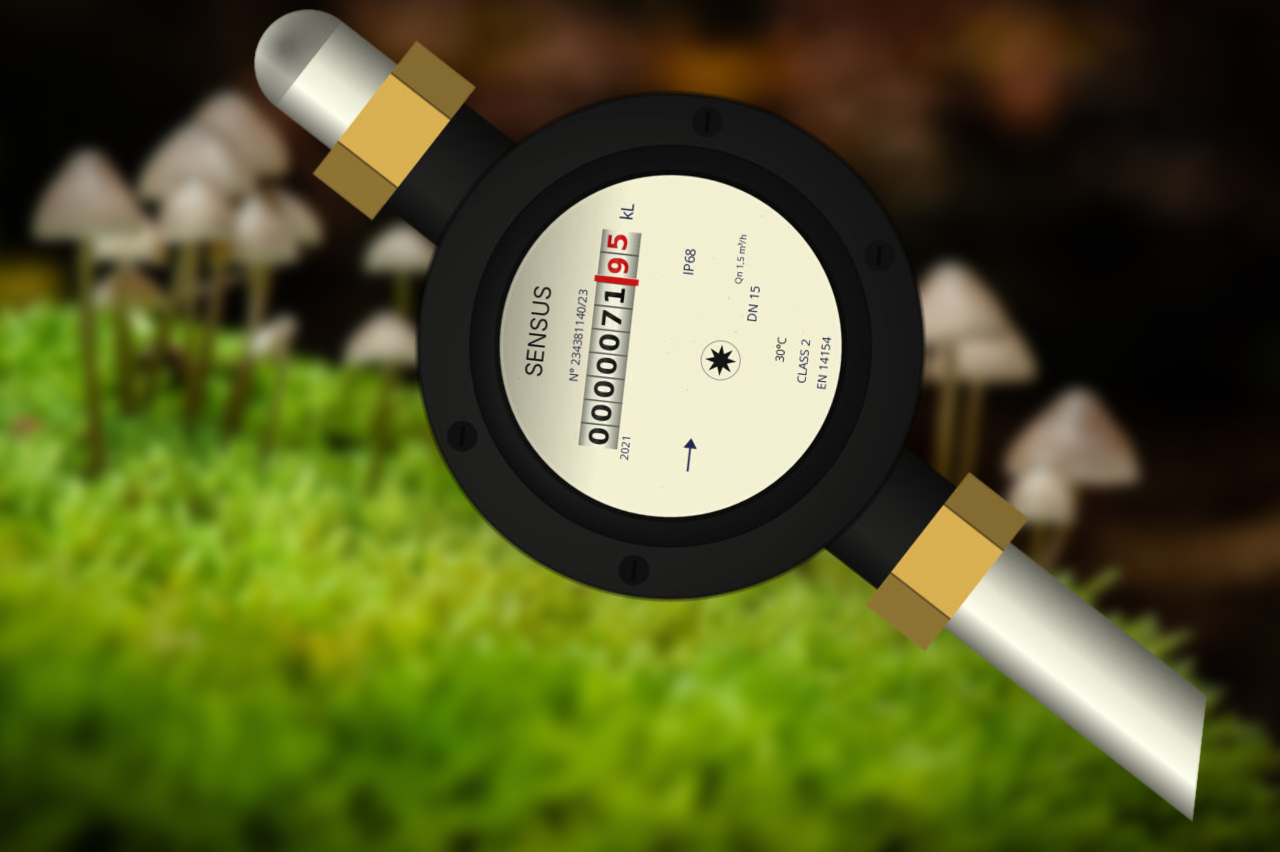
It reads value=71.95 unit=kL
